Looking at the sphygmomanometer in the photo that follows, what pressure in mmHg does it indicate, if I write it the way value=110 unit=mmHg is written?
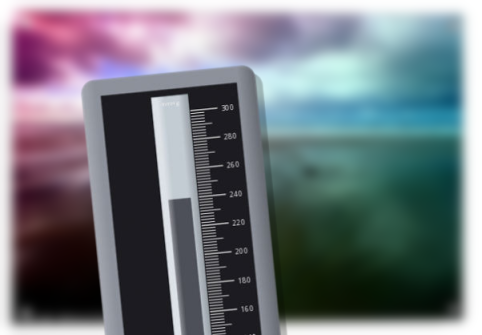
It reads value=240 unit=mmHg
